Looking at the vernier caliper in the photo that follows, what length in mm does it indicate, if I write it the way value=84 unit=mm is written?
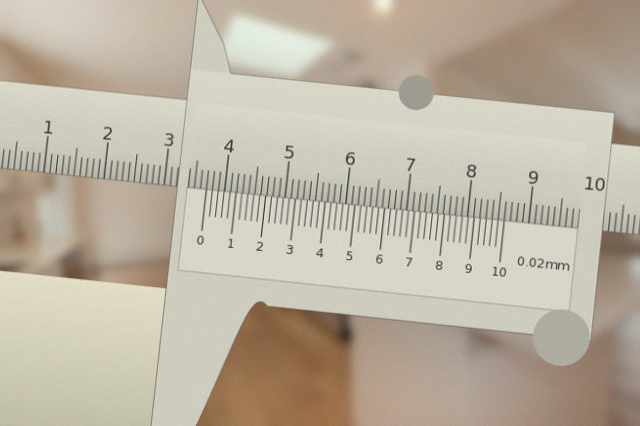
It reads value=37.0 unit=mm
